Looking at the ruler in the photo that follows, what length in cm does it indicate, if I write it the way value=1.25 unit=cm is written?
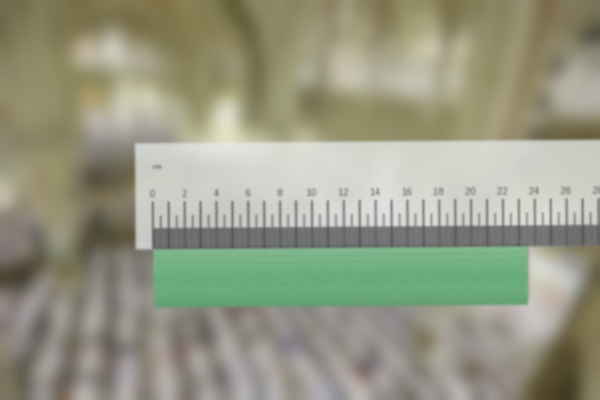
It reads value=23.5 unit=cm
